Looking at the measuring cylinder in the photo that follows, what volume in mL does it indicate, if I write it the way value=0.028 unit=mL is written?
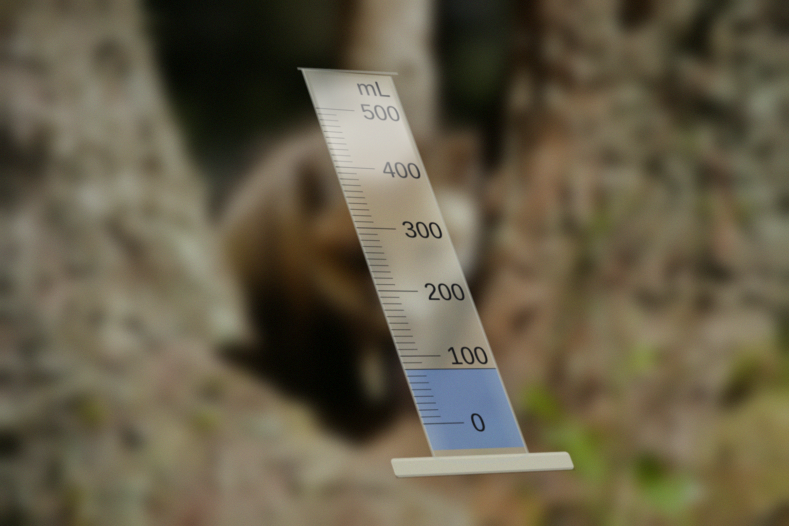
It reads value=80 unit=mL
